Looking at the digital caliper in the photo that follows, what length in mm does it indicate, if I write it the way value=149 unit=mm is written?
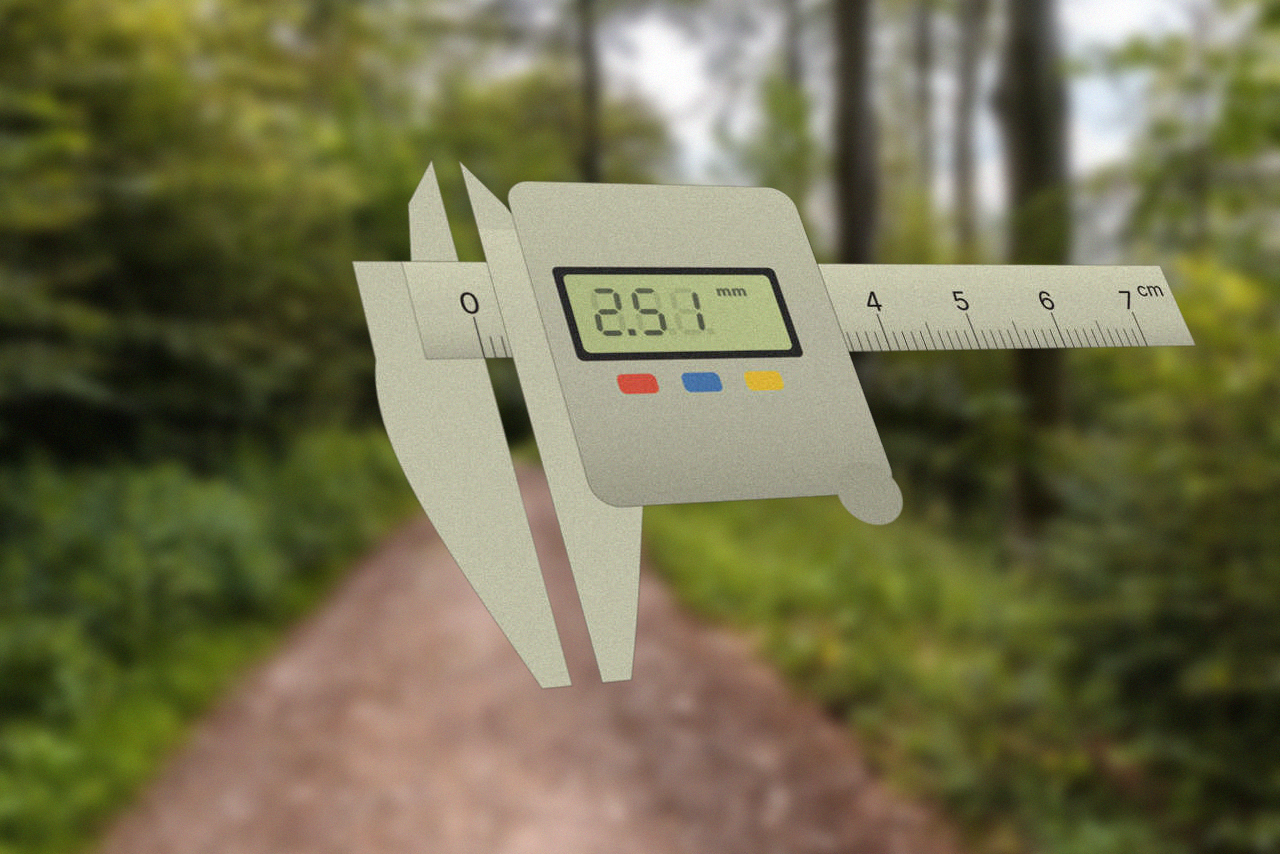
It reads value=2.51 unit=mm
